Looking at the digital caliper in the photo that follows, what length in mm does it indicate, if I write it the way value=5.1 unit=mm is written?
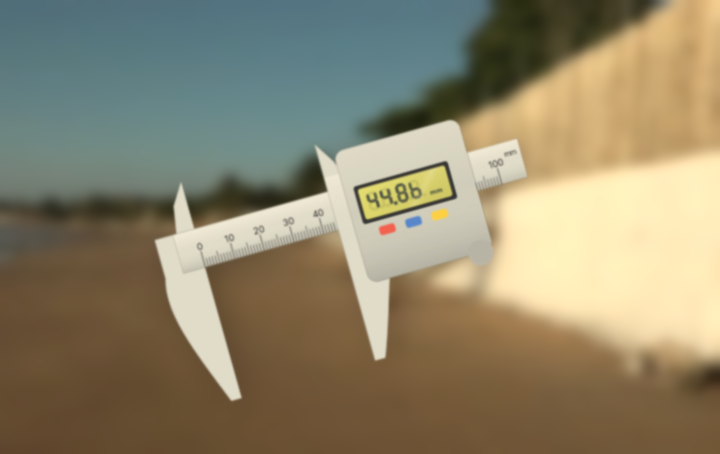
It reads value=44.86 unit=mm
